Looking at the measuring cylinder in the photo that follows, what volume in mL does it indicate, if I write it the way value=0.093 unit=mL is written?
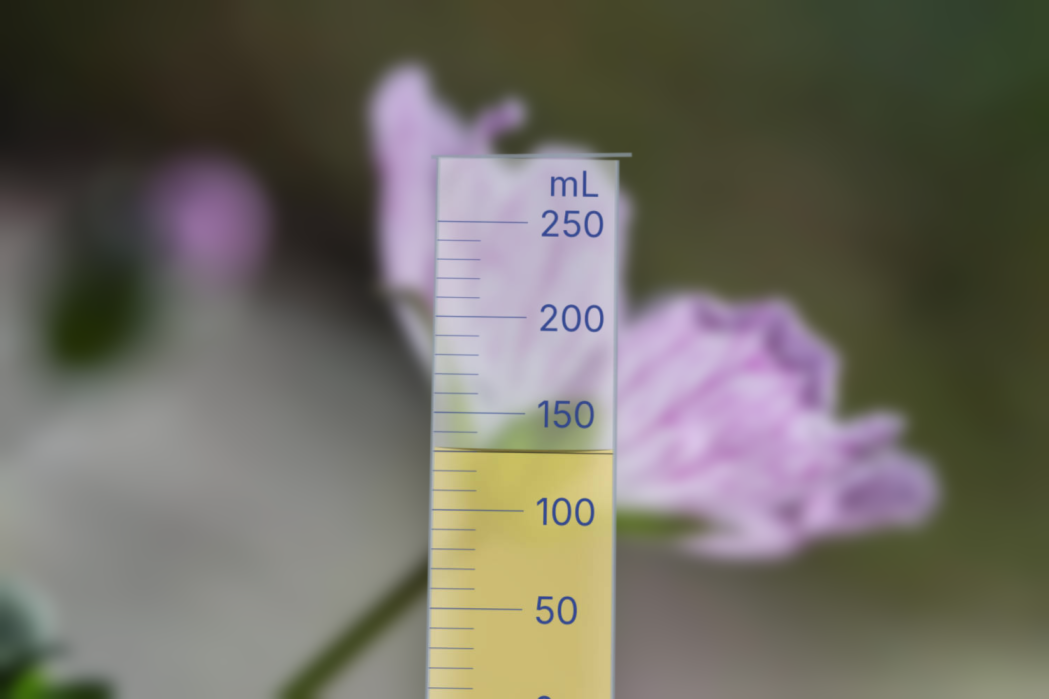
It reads value=130 unit=mL
